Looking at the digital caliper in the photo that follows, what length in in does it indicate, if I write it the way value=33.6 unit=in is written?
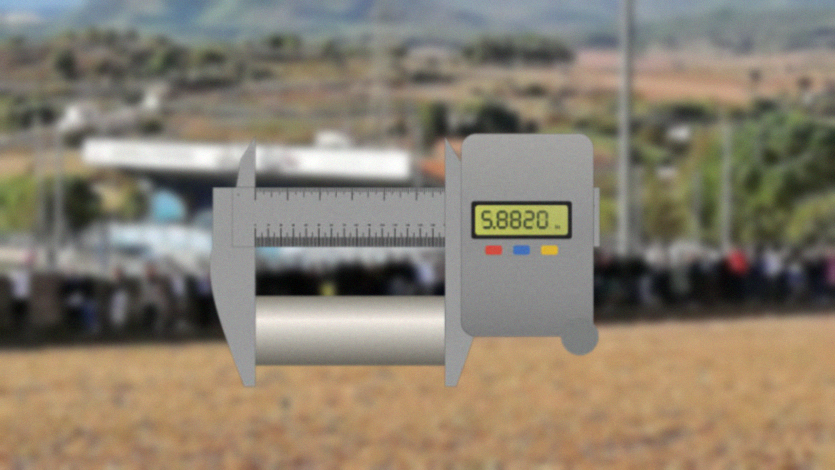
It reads value=5.8820 unit=in
